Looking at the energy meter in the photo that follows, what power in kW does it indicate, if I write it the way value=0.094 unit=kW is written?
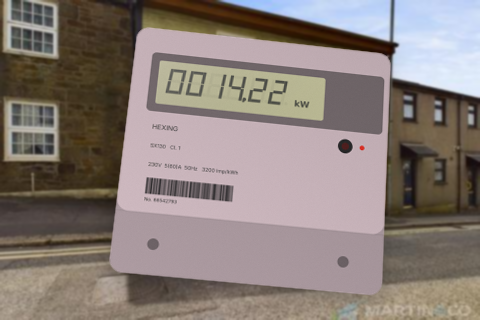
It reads value=14.22 unit=kW
